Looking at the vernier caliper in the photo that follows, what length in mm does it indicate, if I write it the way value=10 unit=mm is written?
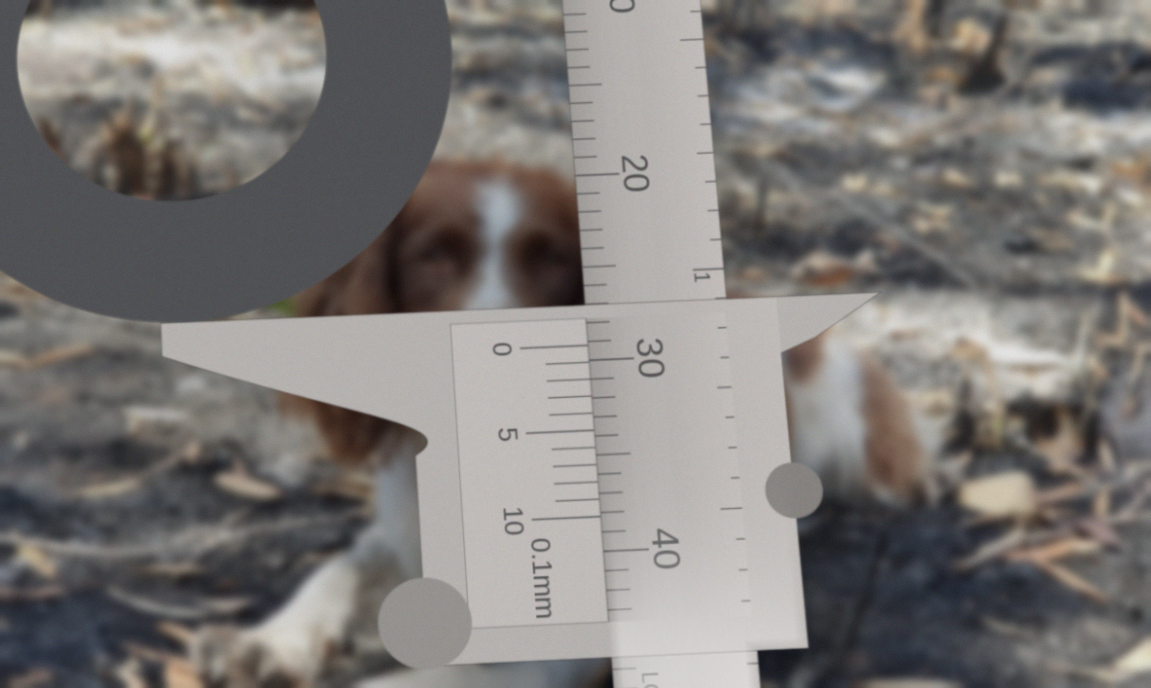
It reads value=29.2 unit=mm
